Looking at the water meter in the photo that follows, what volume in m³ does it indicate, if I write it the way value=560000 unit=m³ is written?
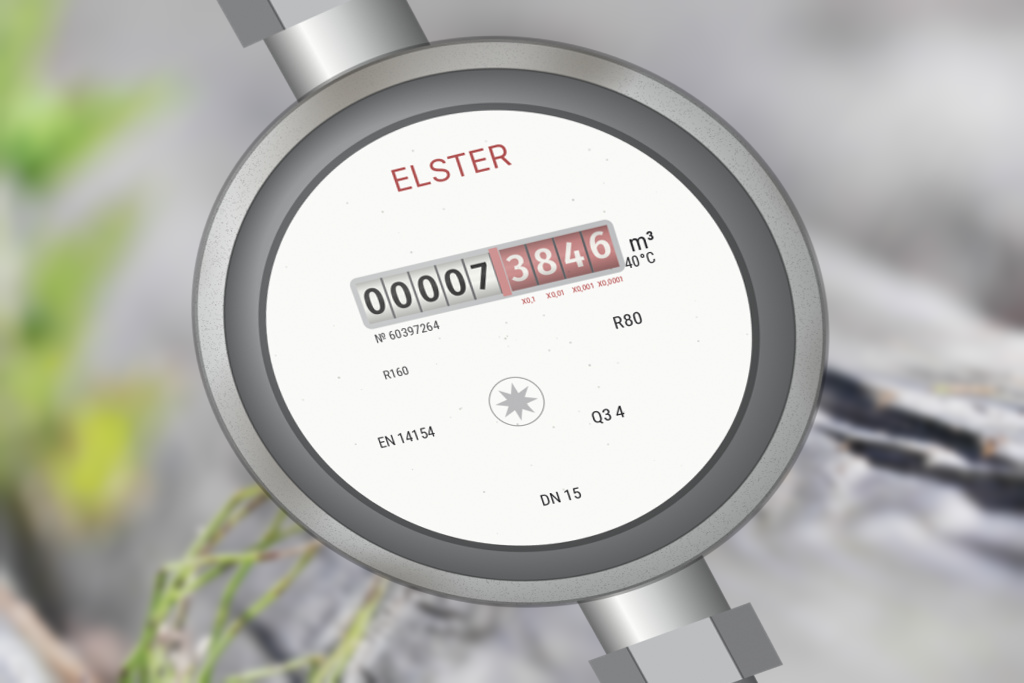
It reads value=7.3846 unit=m³
